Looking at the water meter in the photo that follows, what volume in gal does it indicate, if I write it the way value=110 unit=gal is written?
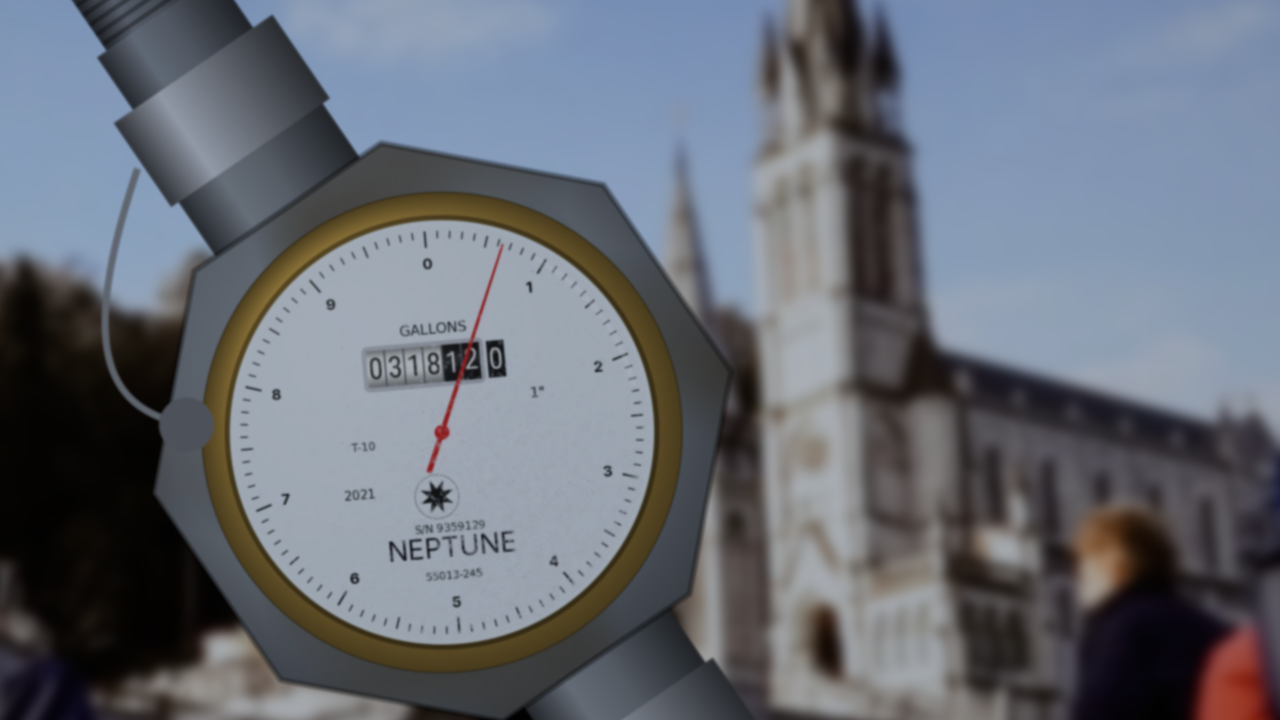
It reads value=318120.6 unit=gal
